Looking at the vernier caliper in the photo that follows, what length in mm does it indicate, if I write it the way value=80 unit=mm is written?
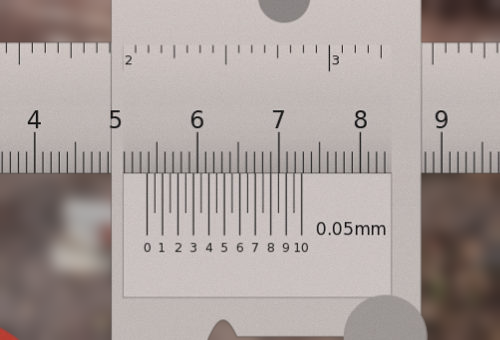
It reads value=53.8 unit=mm
